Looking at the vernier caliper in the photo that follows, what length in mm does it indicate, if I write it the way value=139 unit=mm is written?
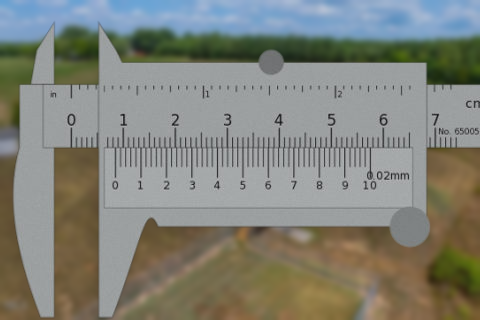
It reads value=8.5 unit=mm
